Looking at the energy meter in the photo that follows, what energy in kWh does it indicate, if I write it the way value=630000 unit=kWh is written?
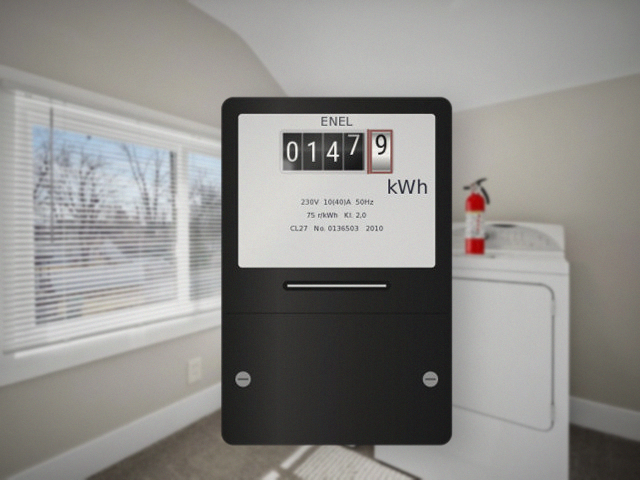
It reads value=147.9 unit=kWh
